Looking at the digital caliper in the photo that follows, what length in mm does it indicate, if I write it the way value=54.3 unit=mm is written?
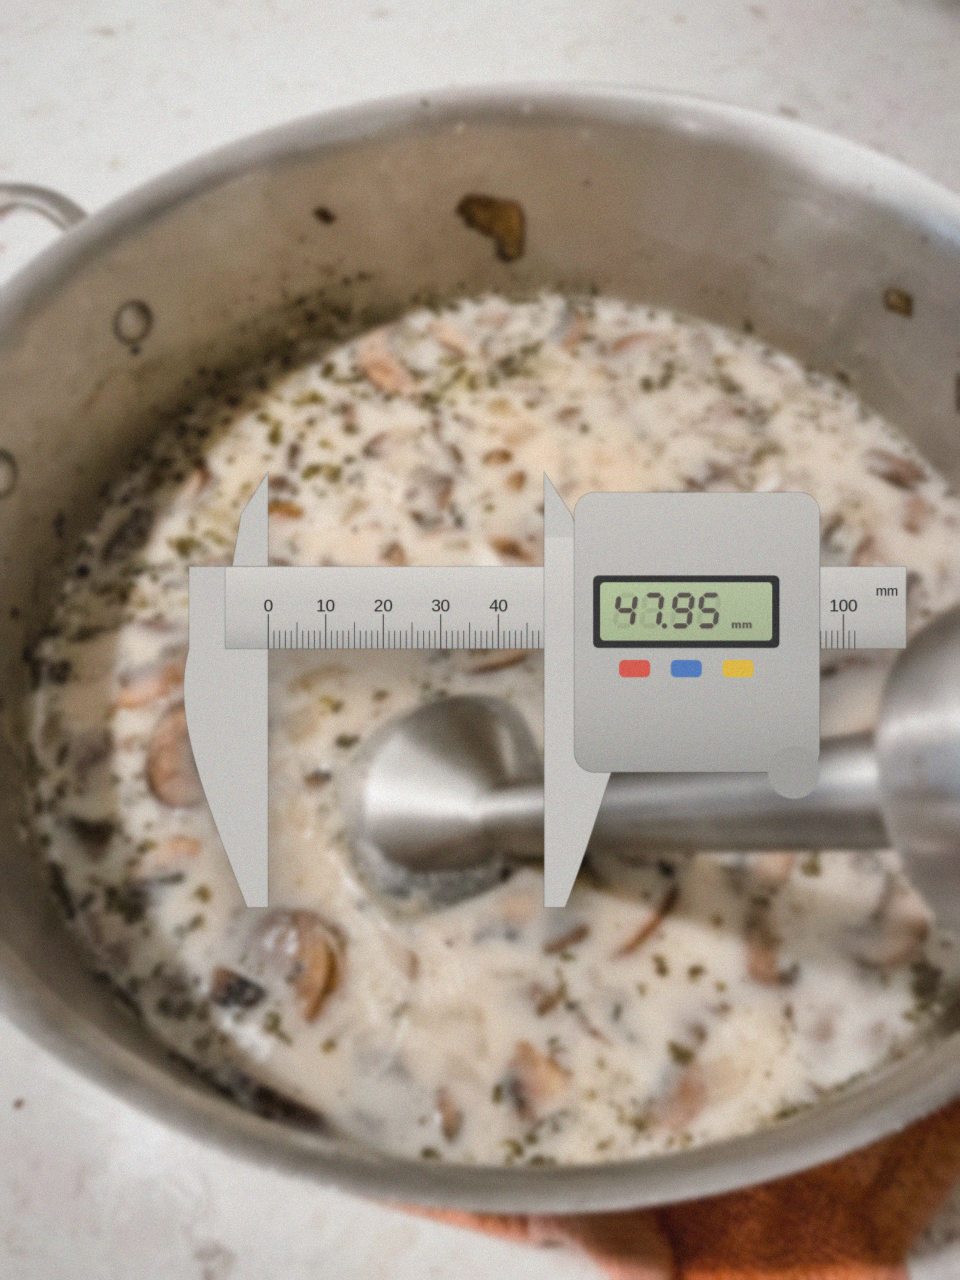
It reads value=47.95 unit=mm
